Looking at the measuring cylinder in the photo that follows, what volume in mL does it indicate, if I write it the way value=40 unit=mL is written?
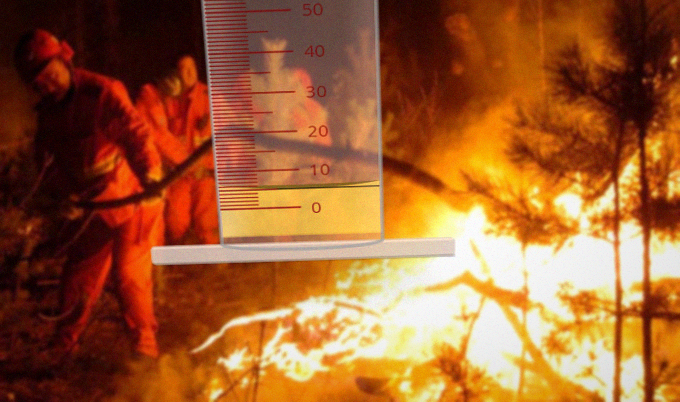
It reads value=5 unit=mL
